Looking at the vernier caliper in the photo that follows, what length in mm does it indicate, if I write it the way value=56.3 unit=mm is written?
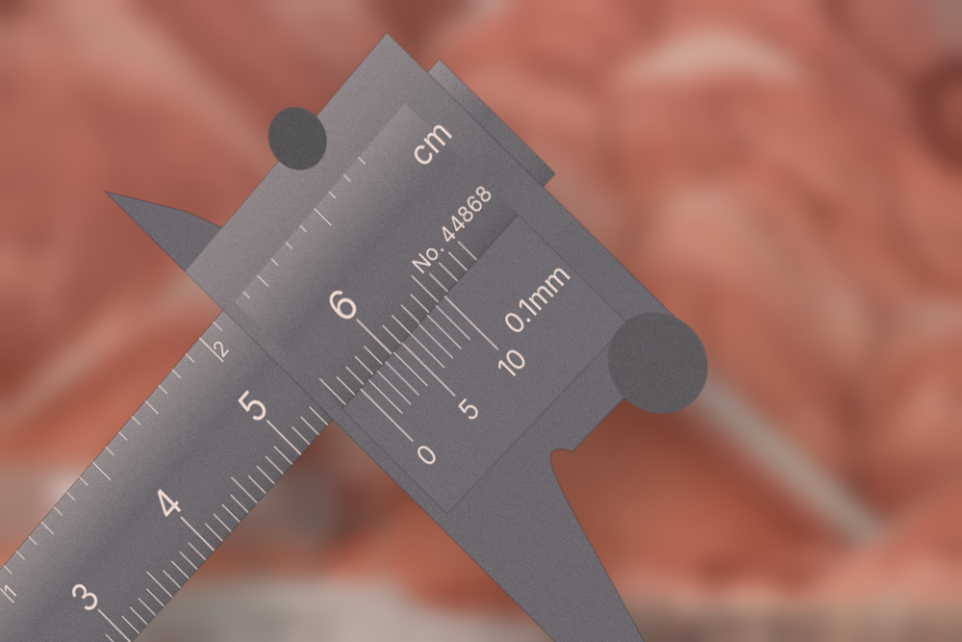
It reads value=56.6 unit=mm
